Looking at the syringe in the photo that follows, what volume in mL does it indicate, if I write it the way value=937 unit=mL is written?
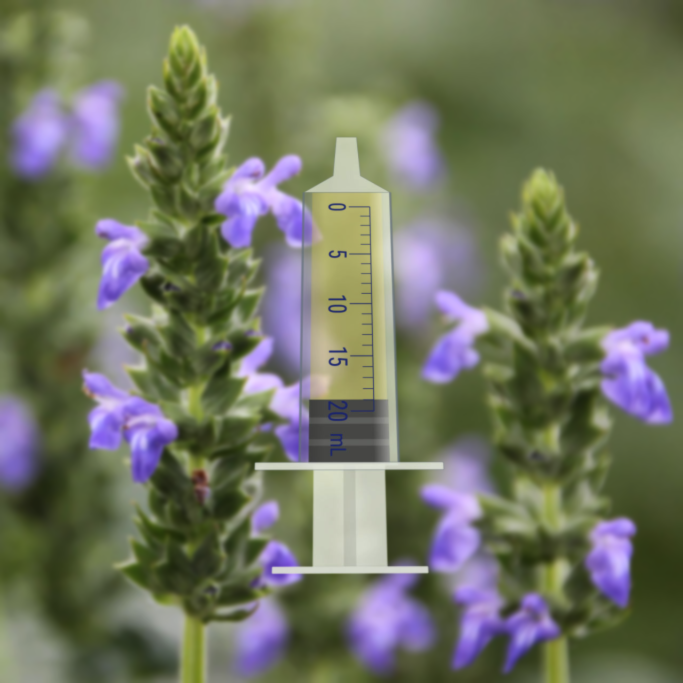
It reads value=19 unit=mL
